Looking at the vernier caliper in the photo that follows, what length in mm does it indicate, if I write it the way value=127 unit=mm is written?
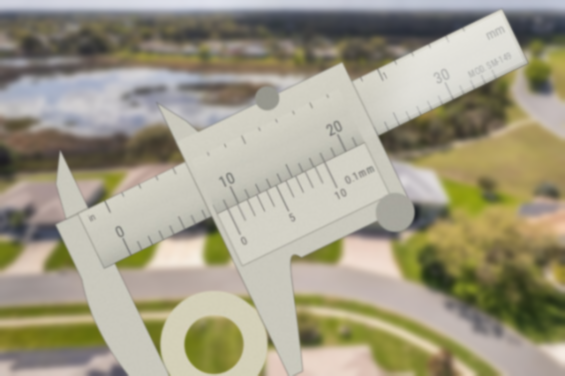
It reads value=9.0 unit=mm
